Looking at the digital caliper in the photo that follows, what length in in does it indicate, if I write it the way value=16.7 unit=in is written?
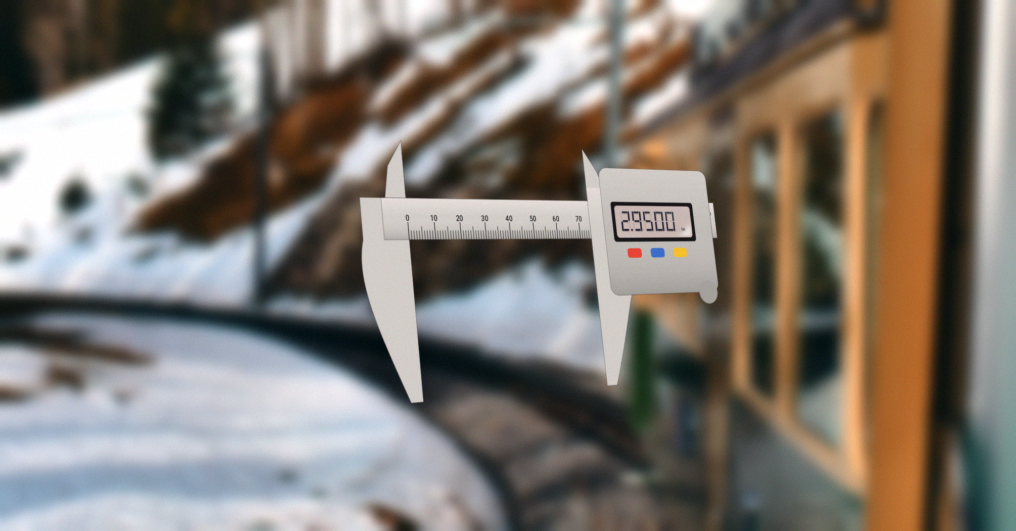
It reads value=2.9500 unit=in
